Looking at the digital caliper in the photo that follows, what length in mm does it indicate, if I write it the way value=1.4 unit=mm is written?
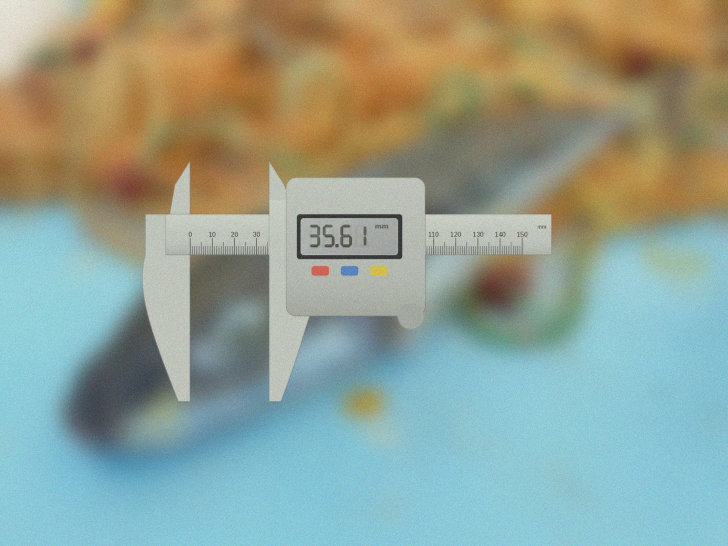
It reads value=35.61 unit=mm
